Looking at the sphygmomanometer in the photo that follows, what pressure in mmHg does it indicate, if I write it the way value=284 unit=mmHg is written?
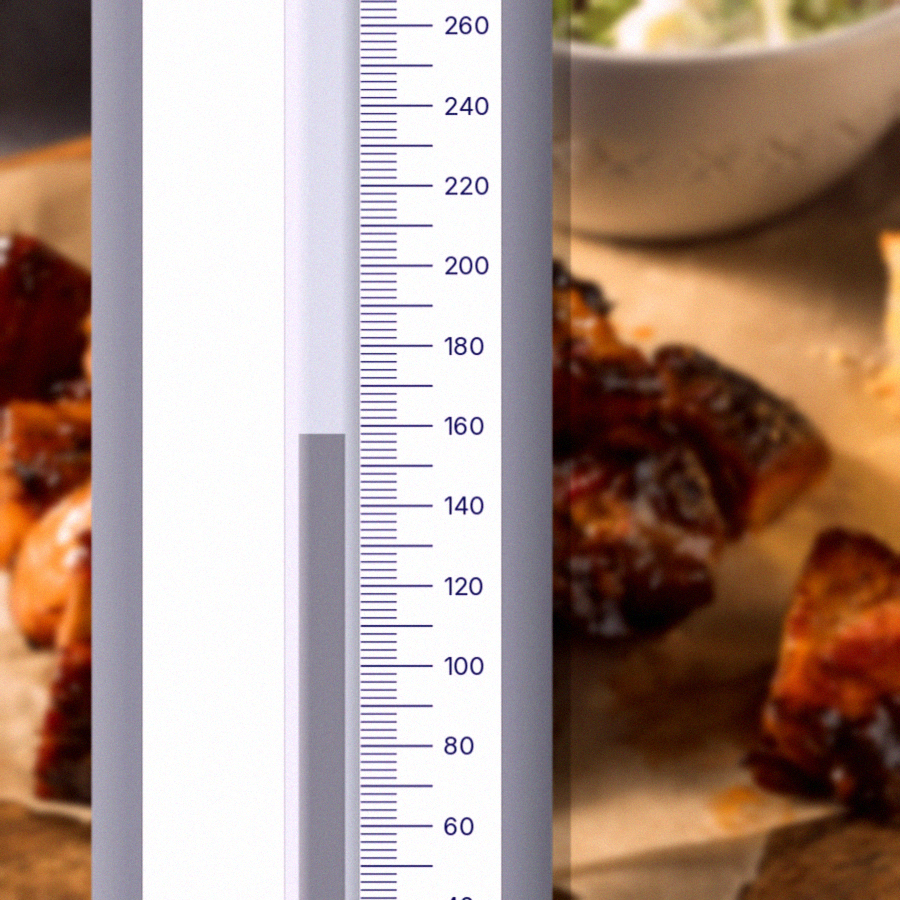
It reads value=158 unit=mmHg
